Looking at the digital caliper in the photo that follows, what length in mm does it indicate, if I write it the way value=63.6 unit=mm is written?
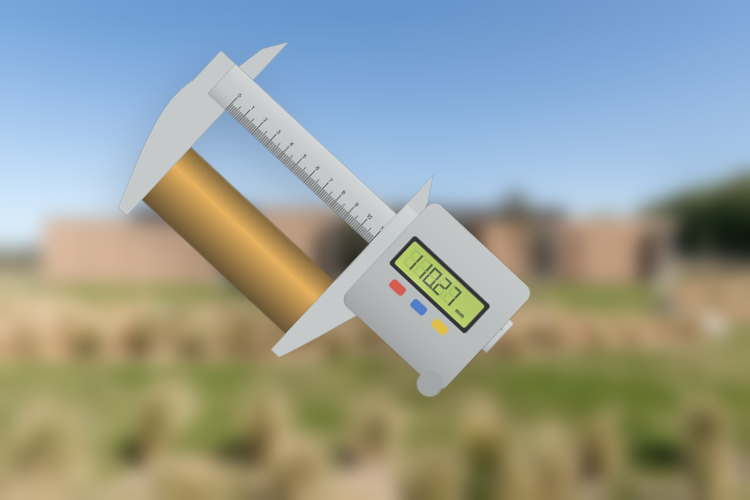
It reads value=110.27 unit=mm
